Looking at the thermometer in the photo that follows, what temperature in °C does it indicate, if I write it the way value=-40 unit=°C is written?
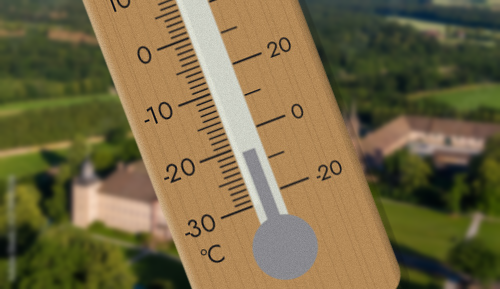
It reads value=-21 unit=°C
